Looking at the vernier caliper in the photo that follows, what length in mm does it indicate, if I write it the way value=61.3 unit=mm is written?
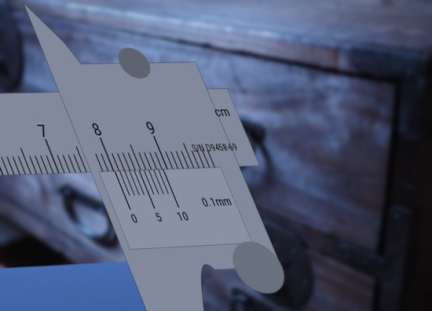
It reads value=80.2 unit=mm
